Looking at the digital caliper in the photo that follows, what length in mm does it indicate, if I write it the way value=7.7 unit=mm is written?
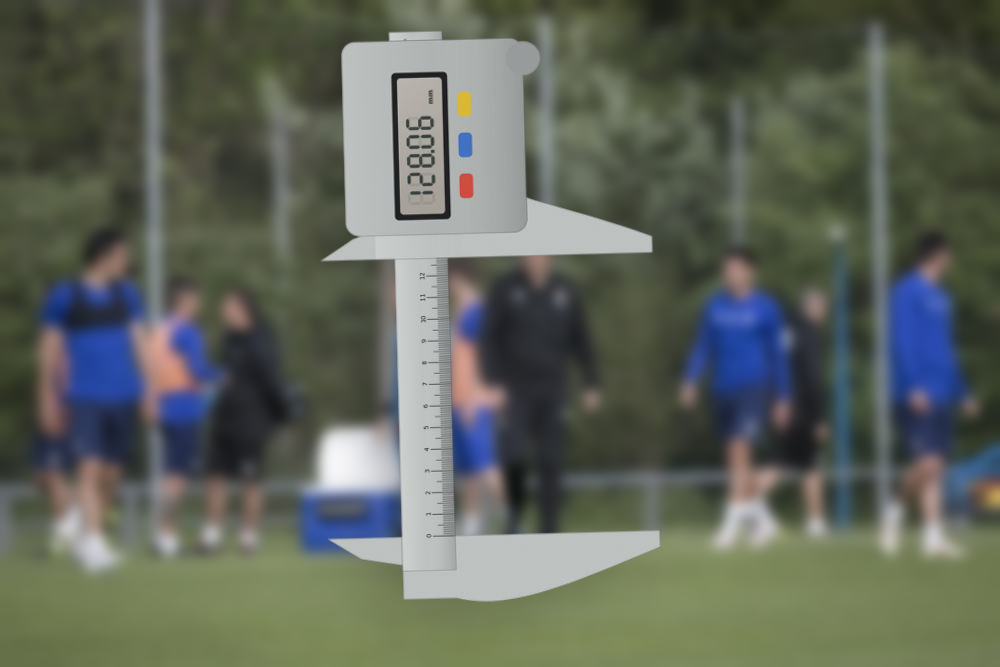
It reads value=128.06 unit=mm
